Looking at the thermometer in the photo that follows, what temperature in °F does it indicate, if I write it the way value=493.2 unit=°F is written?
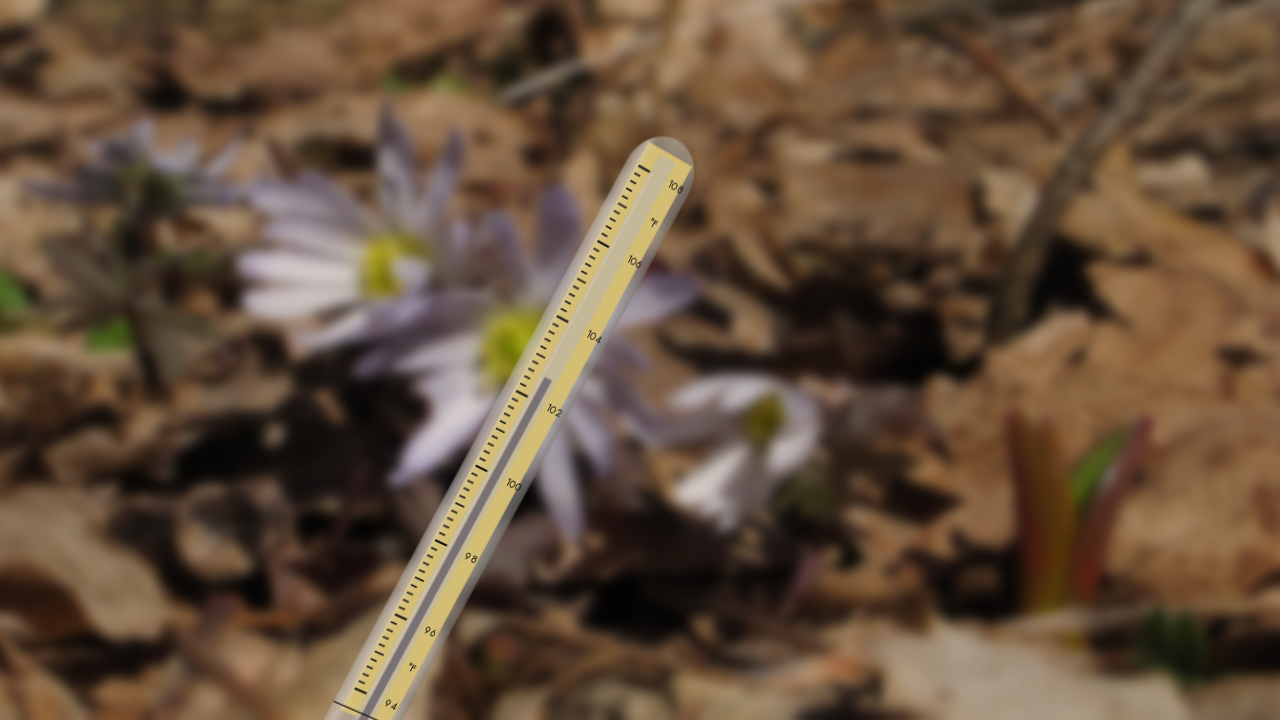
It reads value=102.6 unit=°F
